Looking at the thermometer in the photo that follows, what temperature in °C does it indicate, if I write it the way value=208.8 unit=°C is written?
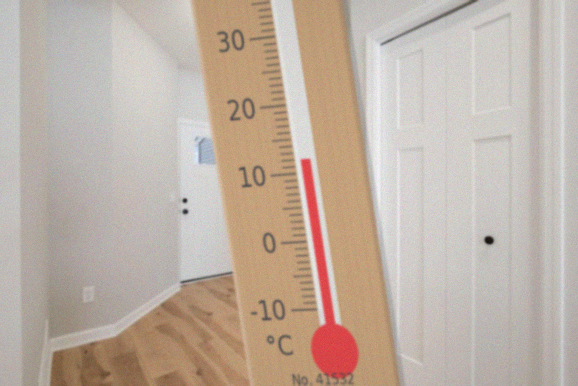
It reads value=12 unit=°C
